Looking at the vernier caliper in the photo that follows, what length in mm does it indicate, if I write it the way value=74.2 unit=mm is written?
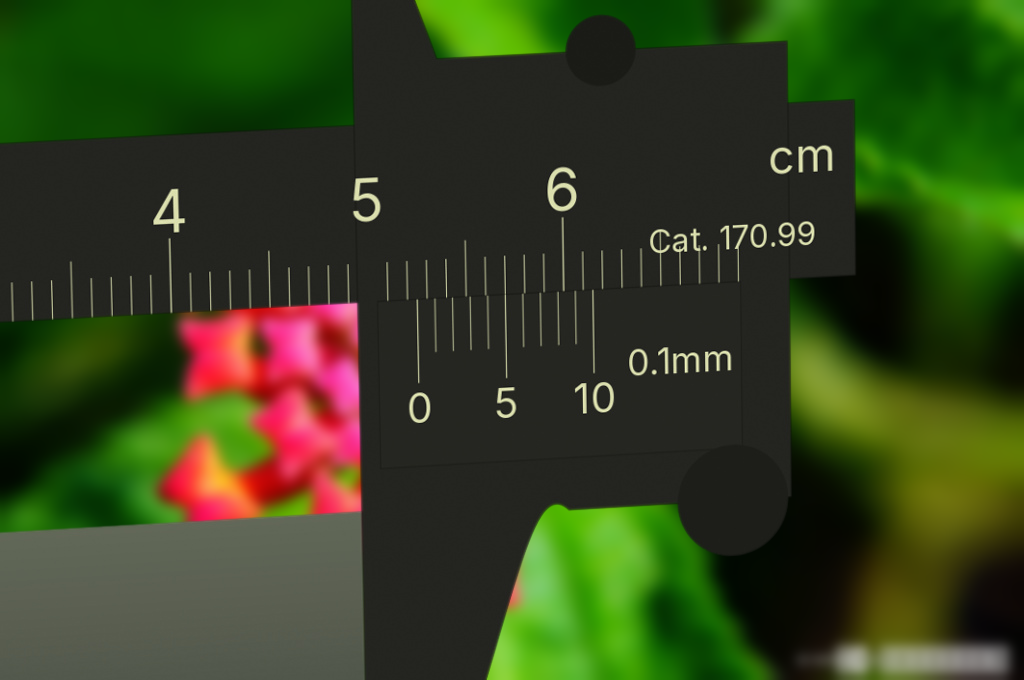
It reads value=52.5 unit=mm
